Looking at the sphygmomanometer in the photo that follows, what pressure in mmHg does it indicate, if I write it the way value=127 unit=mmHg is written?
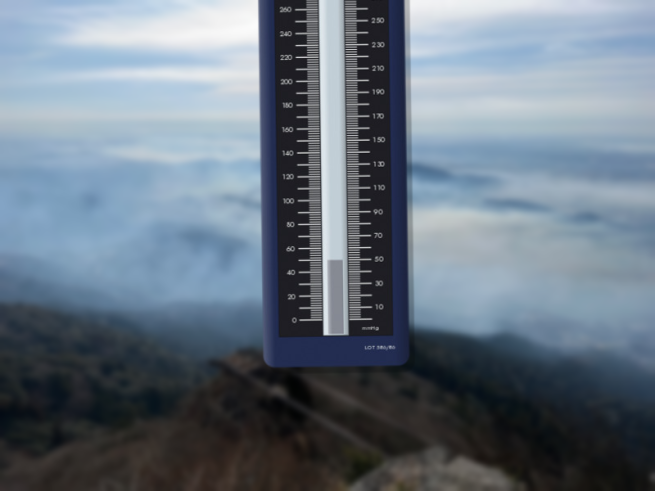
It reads value=50 unit=mmHg
